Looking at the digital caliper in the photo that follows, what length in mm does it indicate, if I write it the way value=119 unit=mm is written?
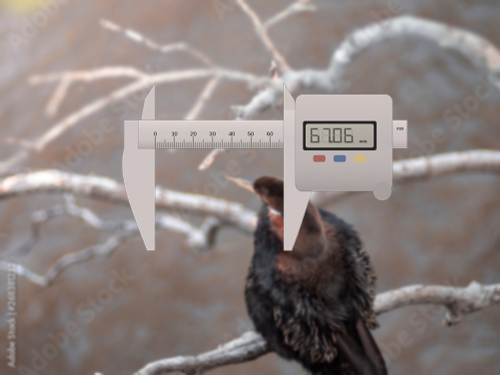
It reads value=67.06 unit=mm
